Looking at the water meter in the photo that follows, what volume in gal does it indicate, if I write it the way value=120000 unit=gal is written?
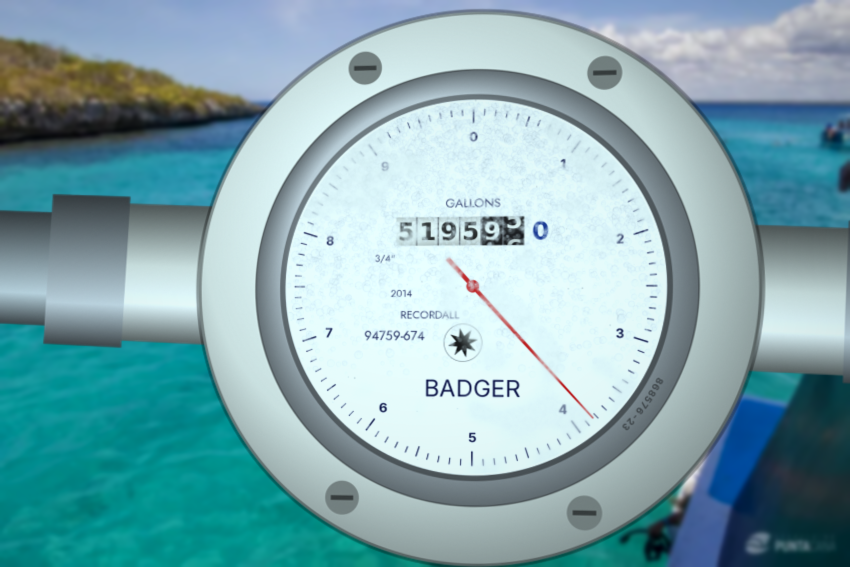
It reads value=5195953.8 unit=gal
